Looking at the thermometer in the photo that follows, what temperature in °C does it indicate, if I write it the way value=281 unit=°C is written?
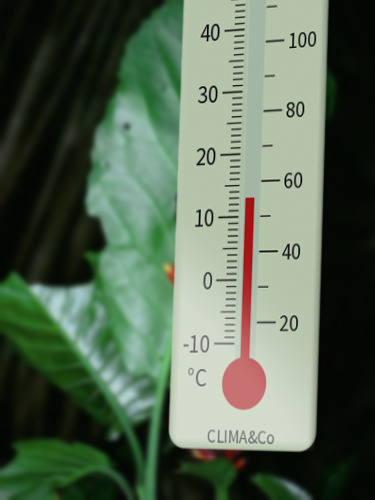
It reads value=13 unit=°C
